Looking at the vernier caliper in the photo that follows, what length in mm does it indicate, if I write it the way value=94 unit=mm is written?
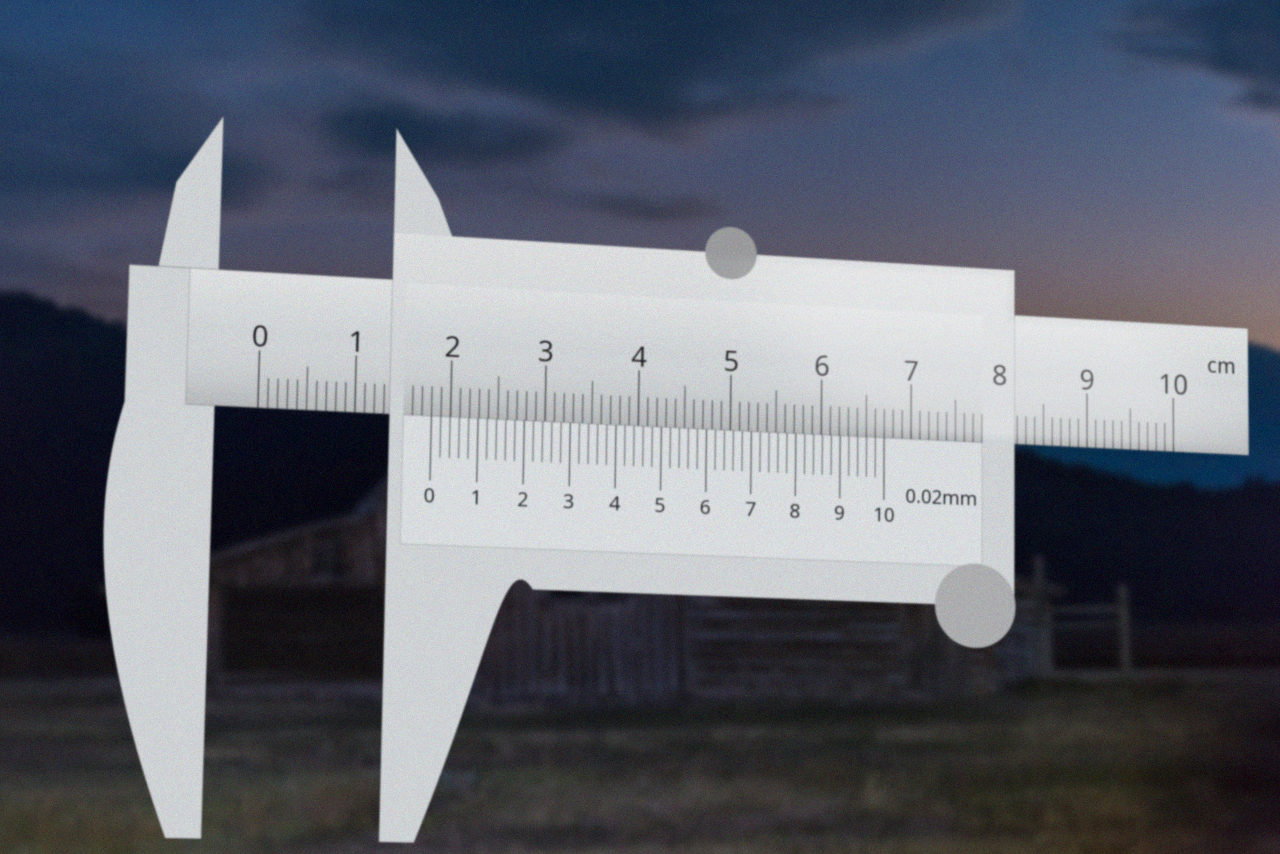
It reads value=18.0 unit=mm
